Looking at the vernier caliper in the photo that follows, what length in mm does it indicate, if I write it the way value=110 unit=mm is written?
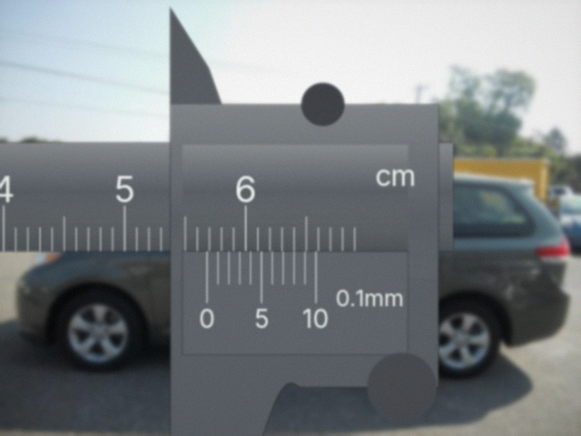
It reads value=56.8 unit=mm
